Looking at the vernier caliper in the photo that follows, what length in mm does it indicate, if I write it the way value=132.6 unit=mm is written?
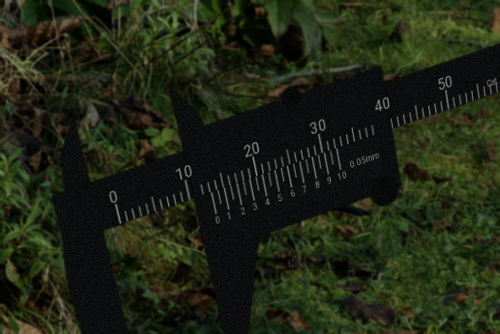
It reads value=13.2 unit=mm
